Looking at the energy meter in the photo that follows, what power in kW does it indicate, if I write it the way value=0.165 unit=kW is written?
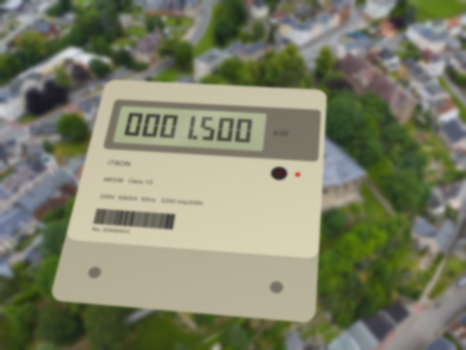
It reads value=1.500 unit=kW
